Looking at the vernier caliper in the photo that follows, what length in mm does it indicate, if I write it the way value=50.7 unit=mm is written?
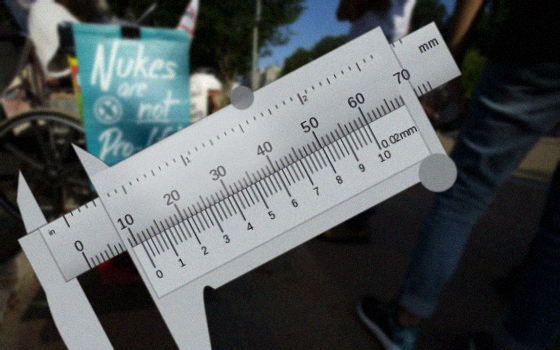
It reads value=11.0 unit=mm
